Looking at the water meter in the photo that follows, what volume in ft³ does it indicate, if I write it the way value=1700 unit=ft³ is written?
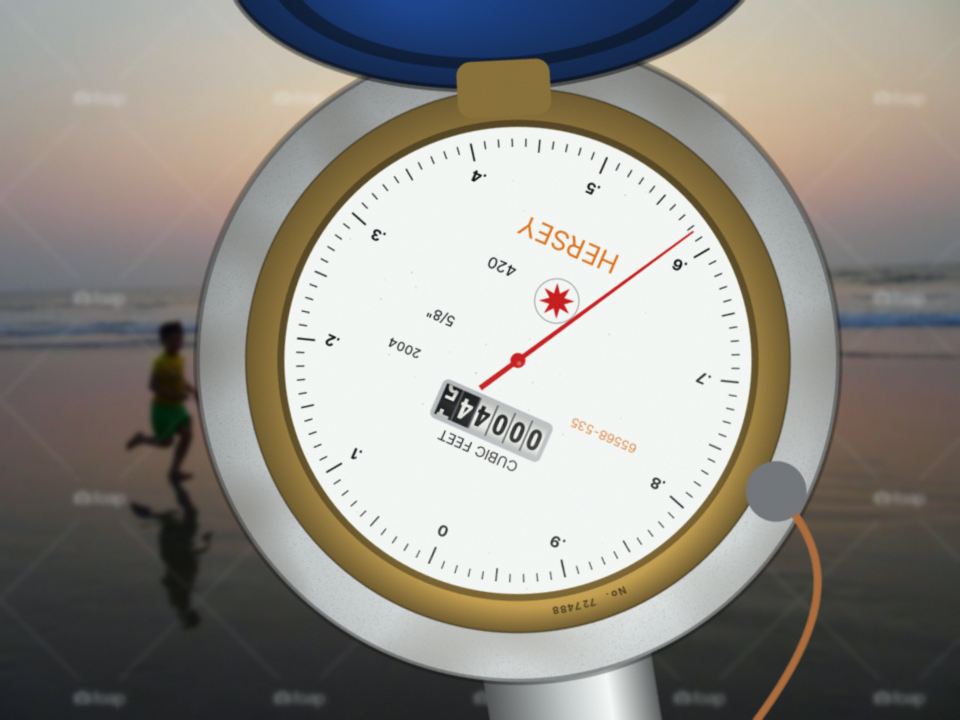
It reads value=444.58 unit=ft³
